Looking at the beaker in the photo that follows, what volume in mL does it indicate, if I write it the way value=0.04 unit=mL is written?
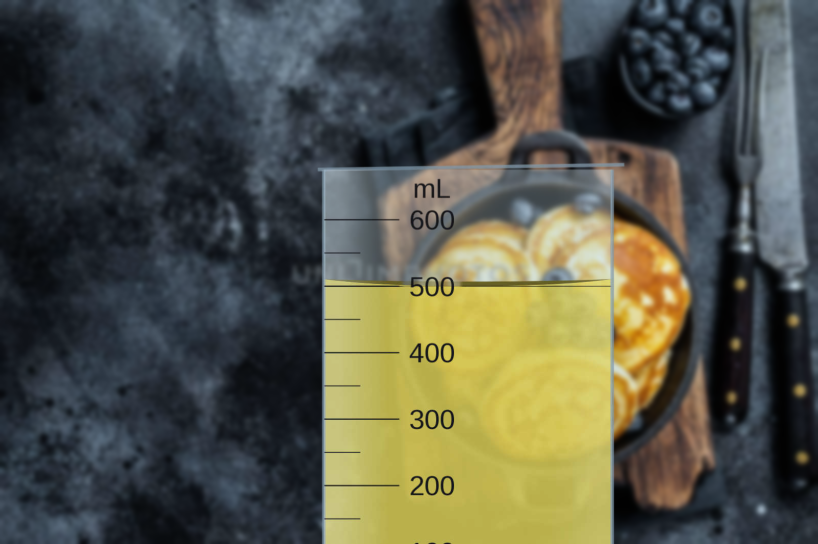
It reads value=500 unit=mL
